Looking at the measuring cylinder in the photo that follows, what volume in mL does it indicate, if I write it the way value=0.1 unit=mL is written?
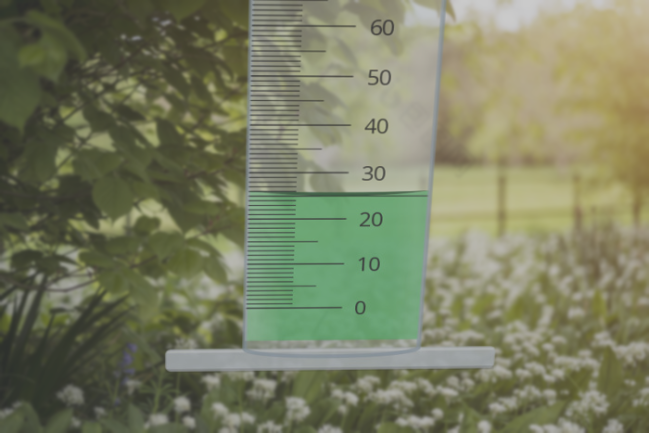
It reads value=25 unit=mL
